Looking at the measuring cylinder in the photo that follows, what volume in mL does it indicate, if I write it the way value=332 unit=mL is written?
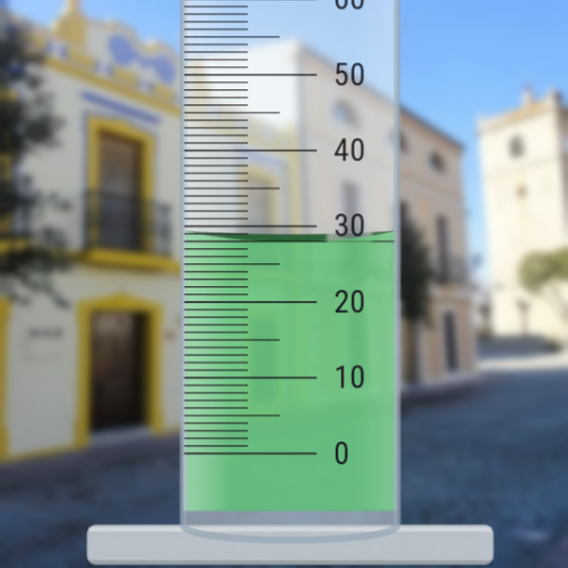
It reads value=28 unit=mL
